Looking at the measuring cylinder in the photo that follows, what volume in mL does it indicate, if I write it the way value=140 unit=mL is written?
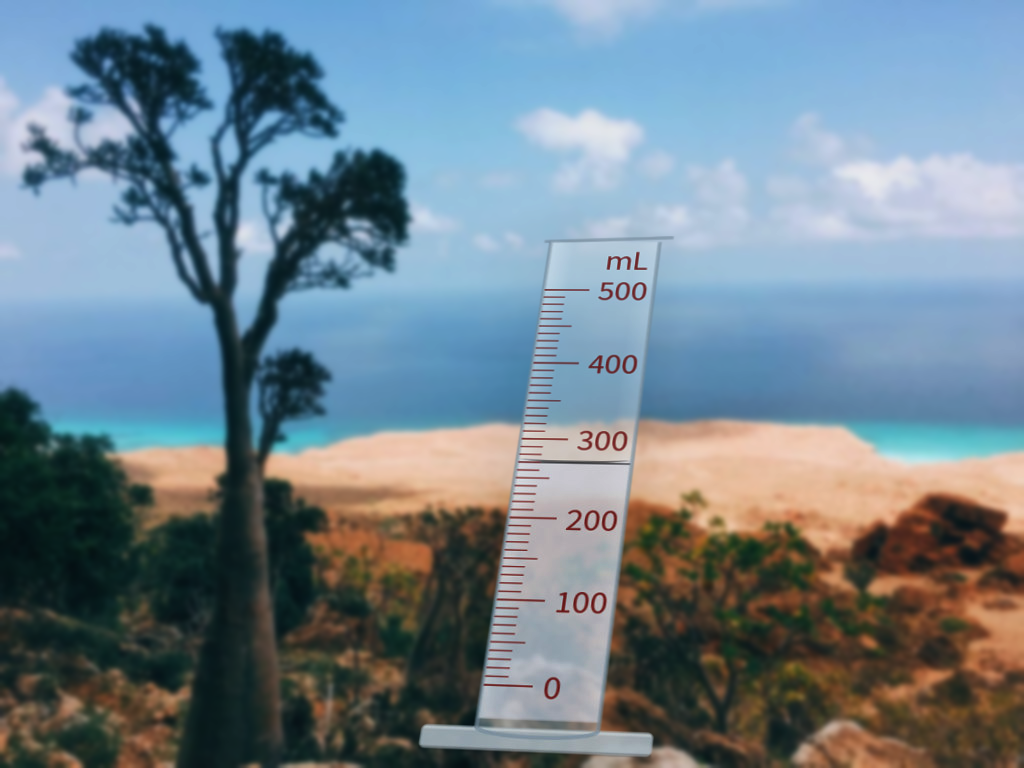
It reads value=270 unit=mL
